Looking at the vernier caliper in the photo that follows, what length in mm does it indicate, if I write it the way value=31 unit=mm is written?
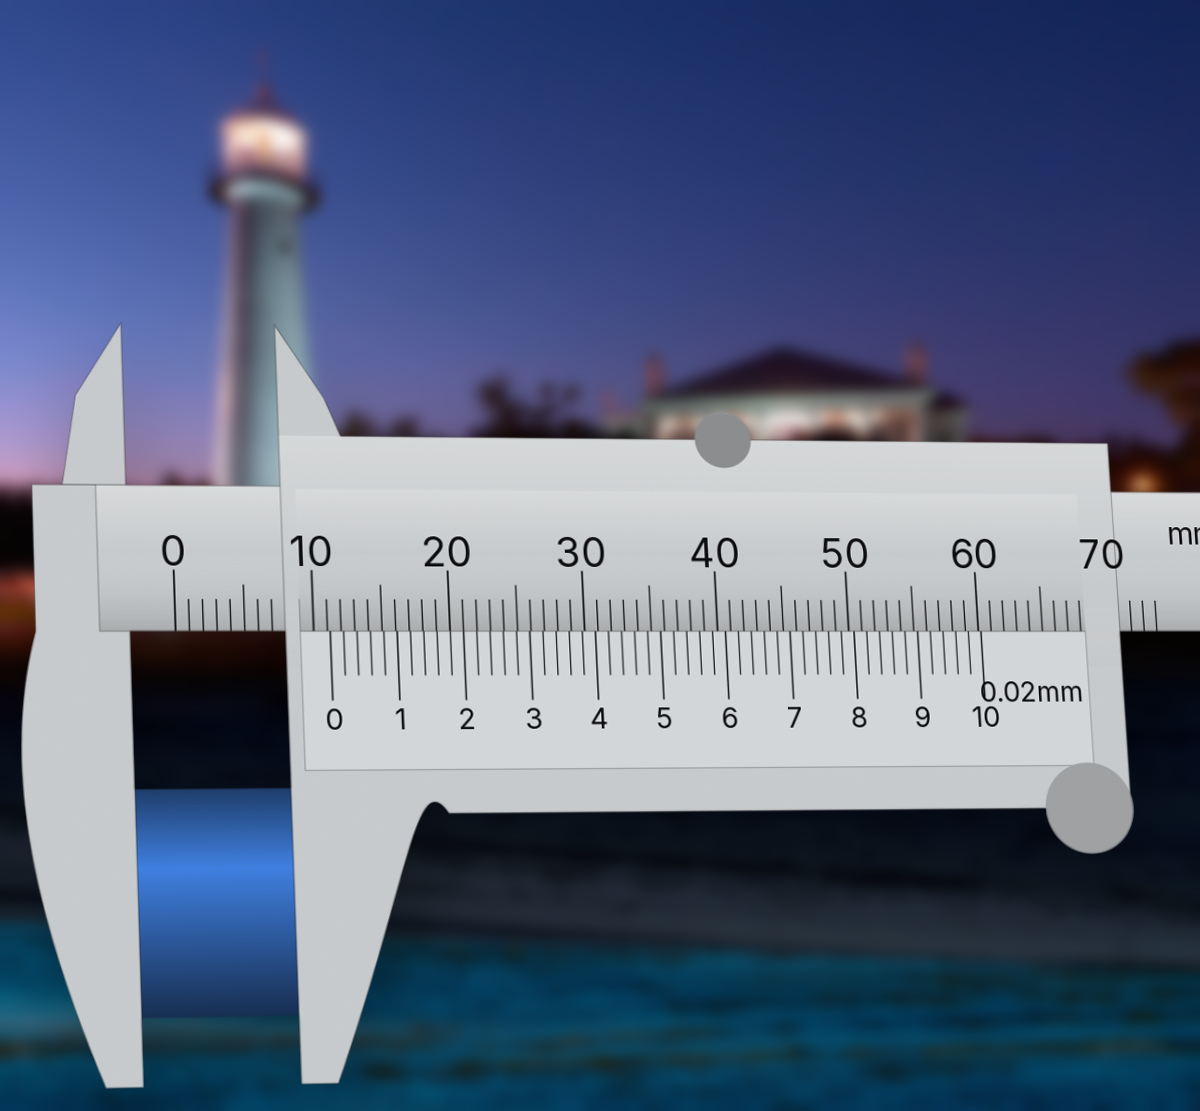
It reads value=11.2 unit=mm
